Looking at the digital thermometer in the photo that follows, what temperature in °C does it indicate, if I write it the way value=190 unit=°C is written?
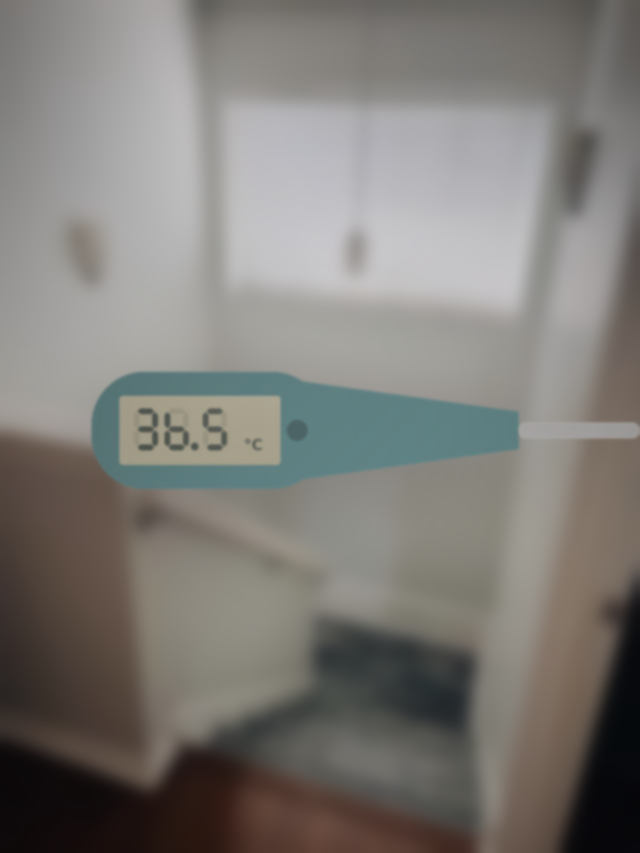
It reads value=36.5 unit=°C
